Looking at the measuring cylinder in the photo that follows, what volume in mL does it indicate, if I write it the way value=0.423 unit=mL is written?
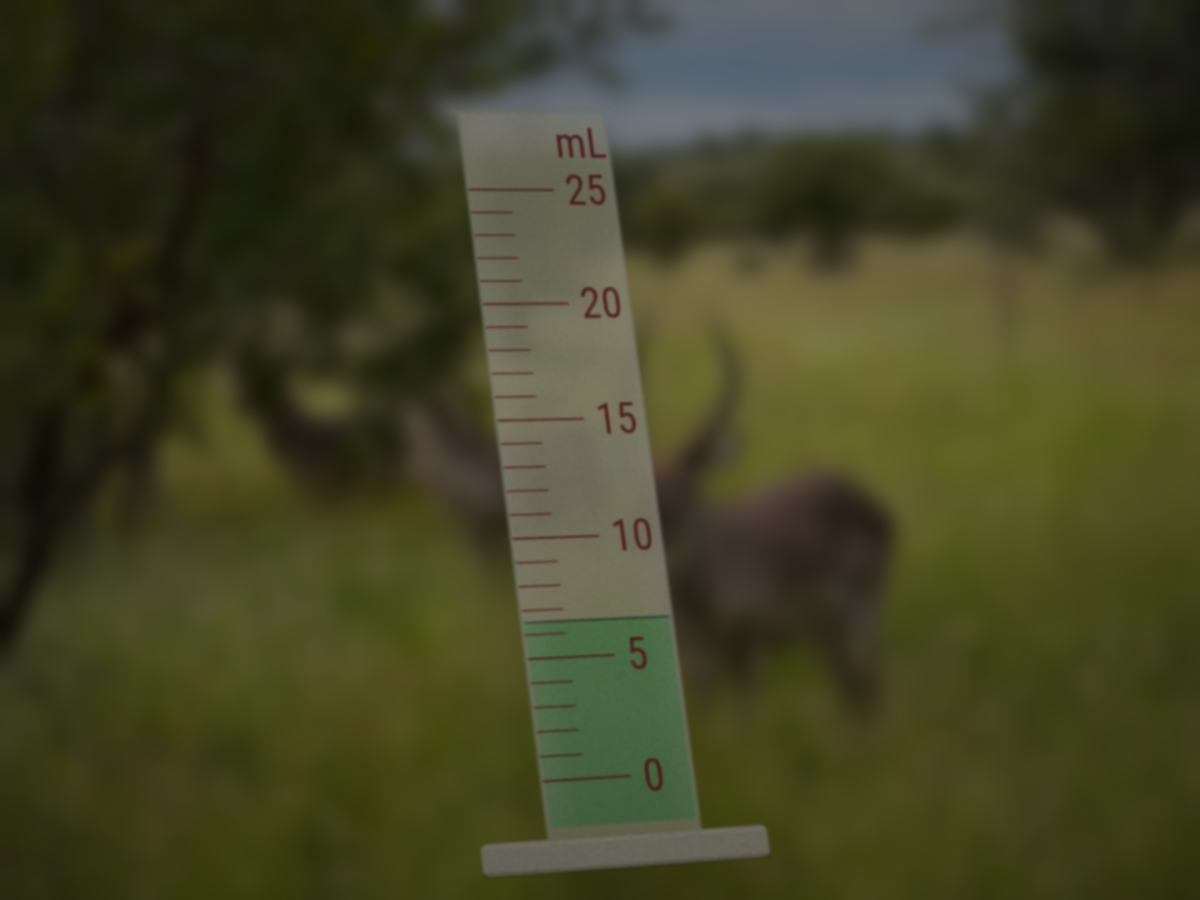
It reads value=6.5 unit=mL
